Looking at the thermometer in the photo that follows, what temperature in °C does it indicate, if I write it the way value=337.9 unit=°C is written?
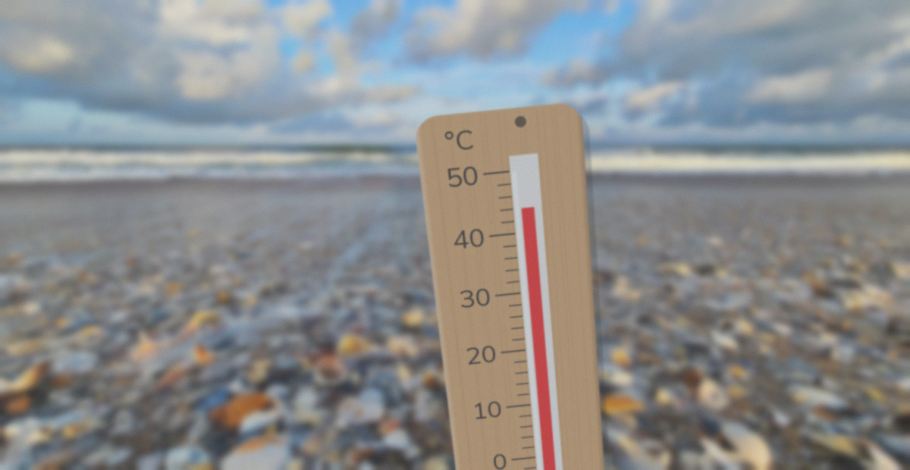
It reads value=44 unit=°C
